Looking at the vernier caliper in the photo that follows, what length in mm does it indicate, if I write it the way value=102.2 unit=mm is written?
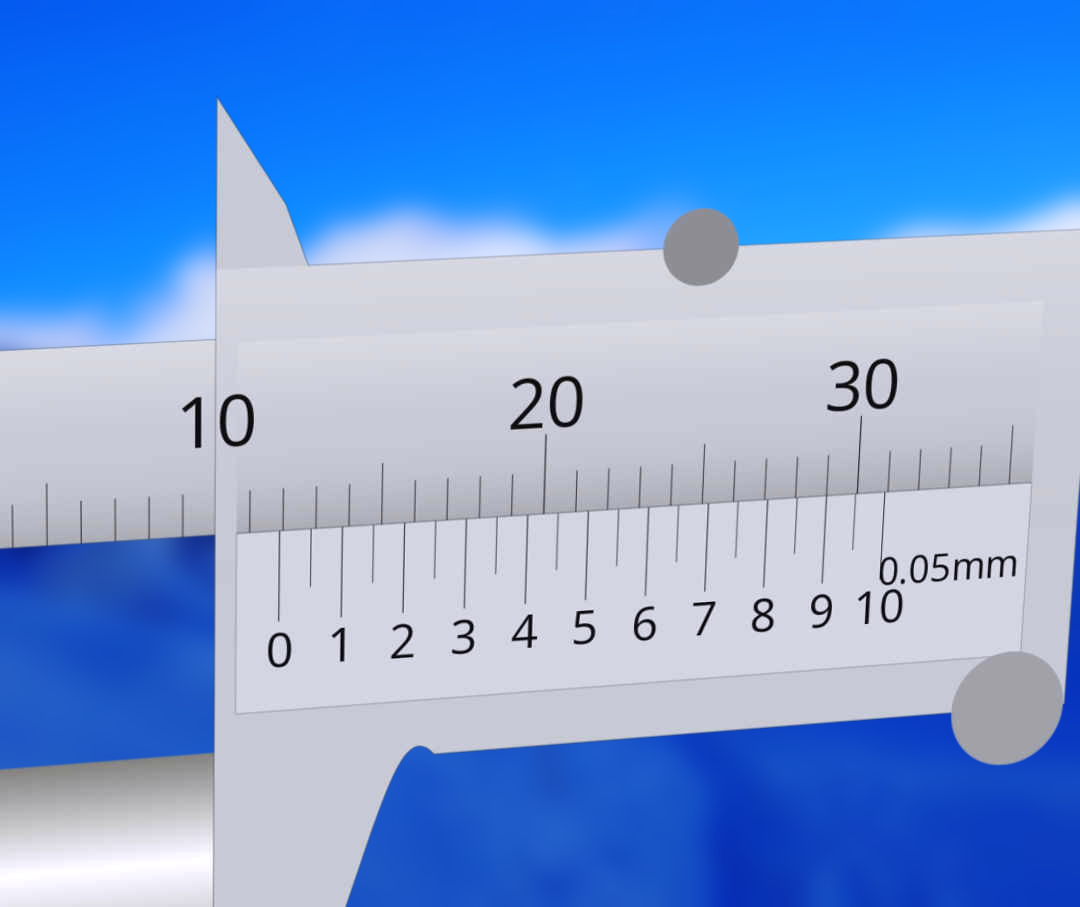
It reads value=11.90 unit=mm
